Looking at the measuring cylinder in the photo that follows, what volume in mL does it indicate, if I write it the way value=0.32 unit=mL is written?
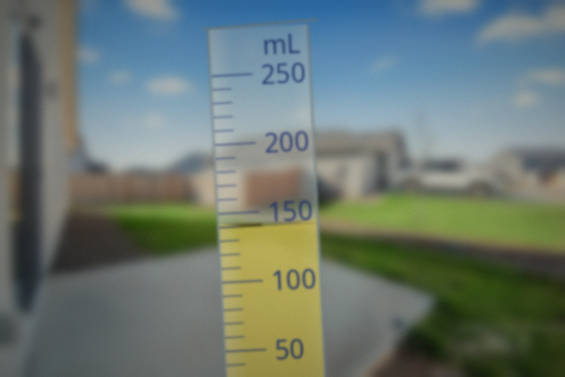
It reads value=140 unit=mL
